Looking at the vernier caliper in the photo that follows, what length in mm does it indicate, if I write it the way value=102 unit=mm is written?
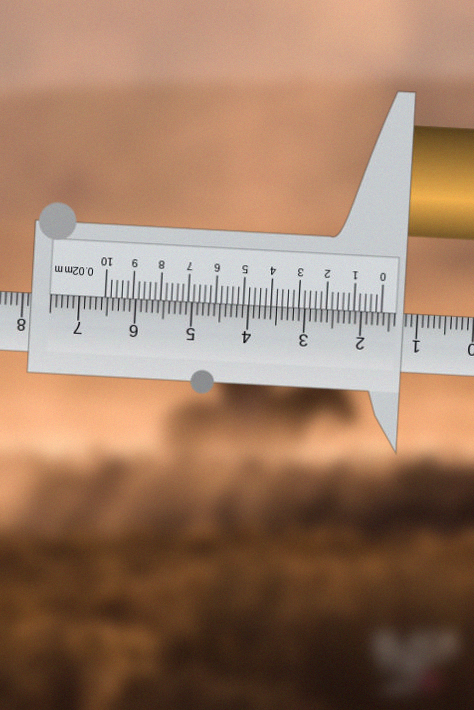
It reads value=16.4 unit=mm
